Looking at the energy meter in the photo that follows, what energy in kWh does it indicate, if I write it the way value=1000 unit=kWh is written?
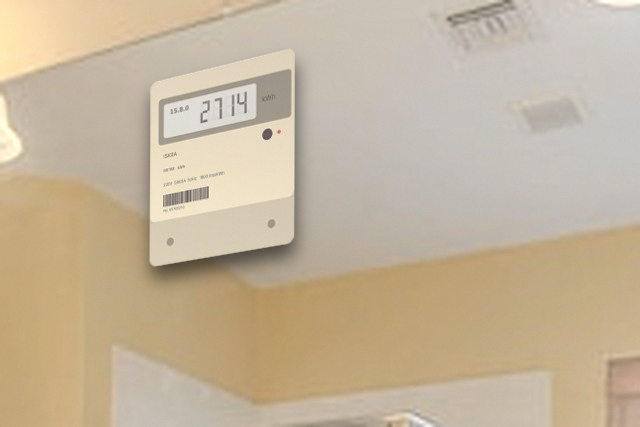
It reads value=2714 unit=kWh
